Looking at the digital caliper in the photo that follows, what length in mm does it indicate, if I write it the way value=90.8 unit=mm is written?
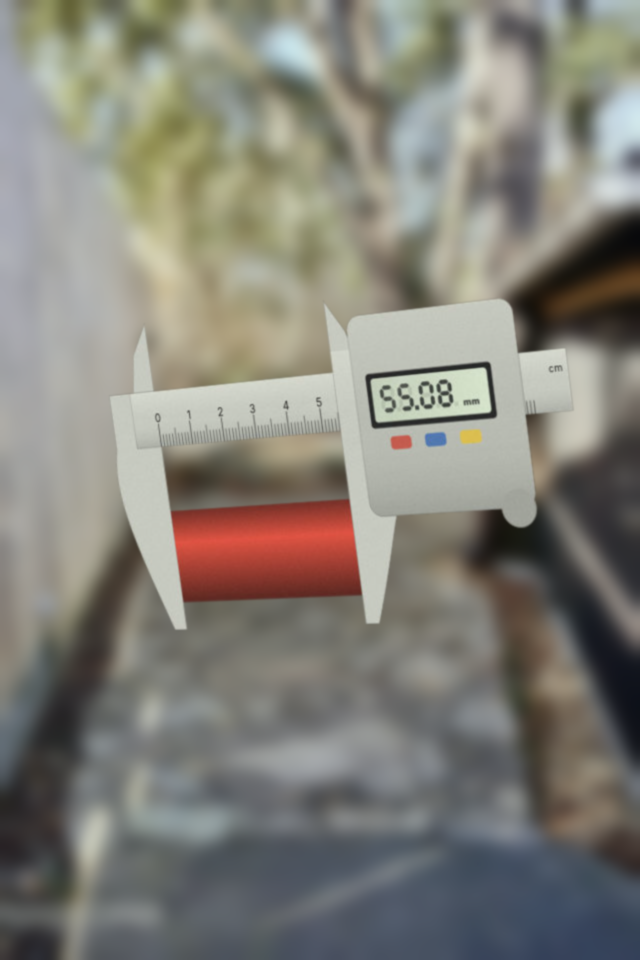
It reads value=55.08 unit=mm
